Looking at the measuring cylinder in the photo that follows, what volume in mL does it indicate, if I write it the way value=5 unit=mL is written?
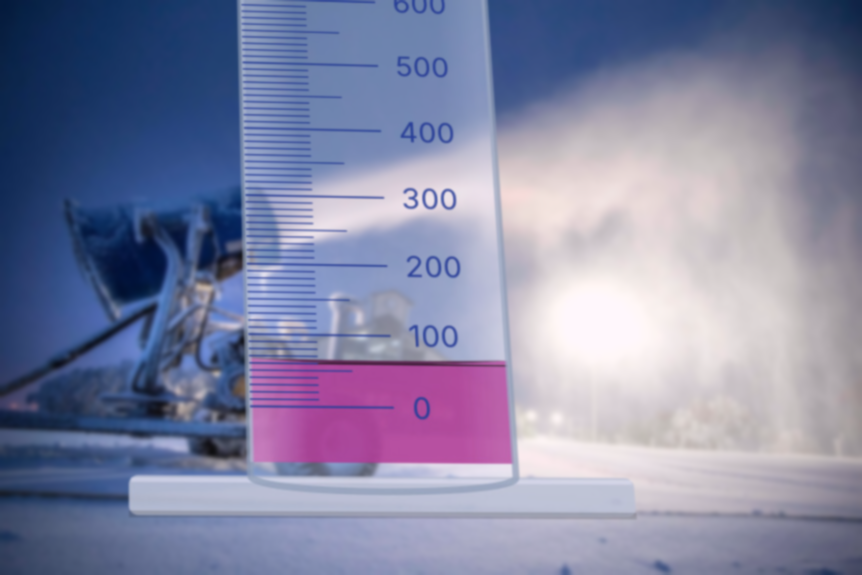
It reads value=60 unit=mL
